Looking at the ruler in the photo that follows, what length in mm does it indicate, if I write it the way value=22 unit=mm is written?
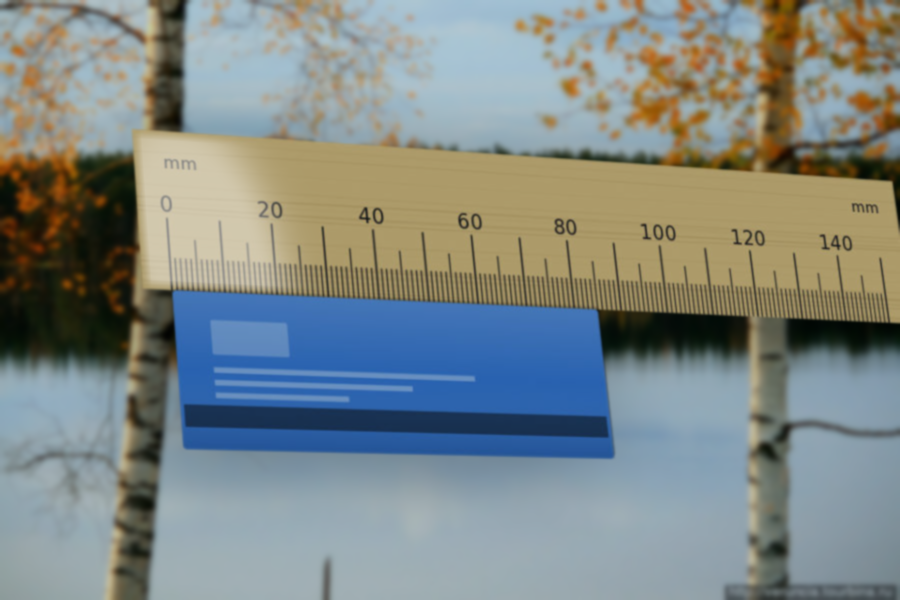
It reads value=85 unit=mm
